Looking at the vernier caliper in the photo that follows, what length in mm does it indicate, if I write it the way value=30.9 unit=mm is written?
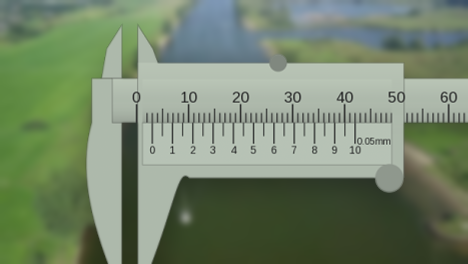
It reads value=3.0 unit=mm
